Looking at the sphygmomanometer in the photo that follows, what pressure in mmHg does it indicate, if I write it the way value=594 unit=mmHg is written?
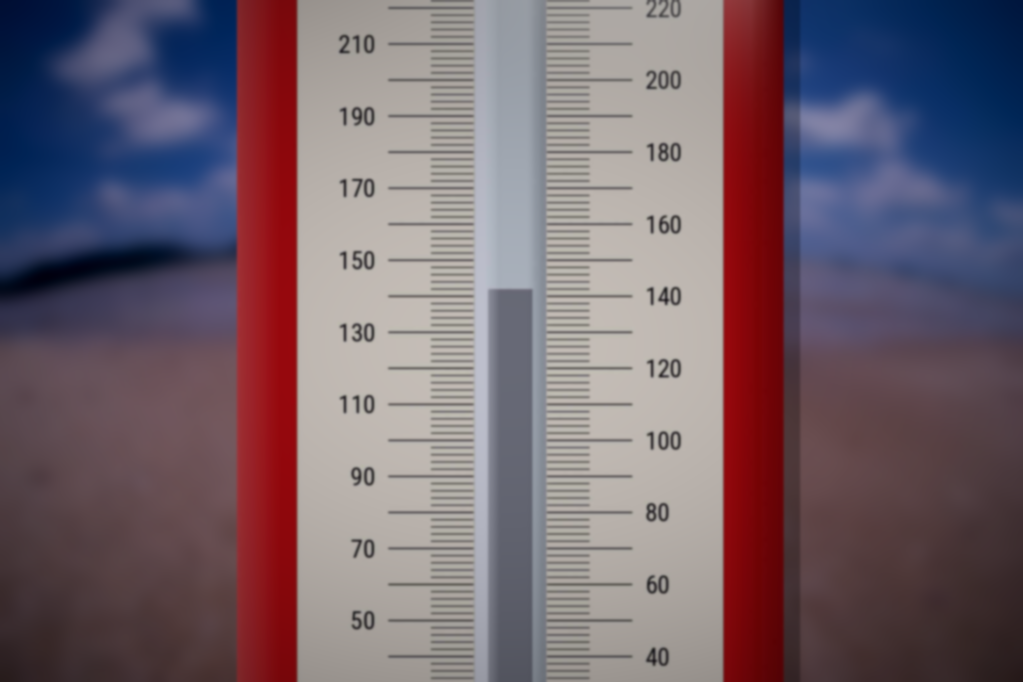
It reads value=142 unit=mmHg
